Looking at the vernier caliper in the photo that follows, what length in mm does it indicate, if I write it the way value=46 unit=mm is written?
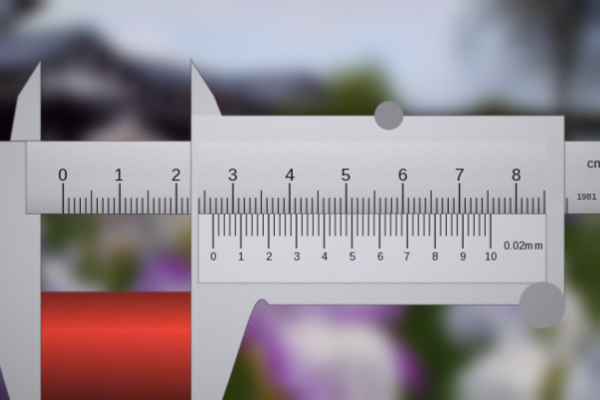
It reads value=26.5 unit=mm
